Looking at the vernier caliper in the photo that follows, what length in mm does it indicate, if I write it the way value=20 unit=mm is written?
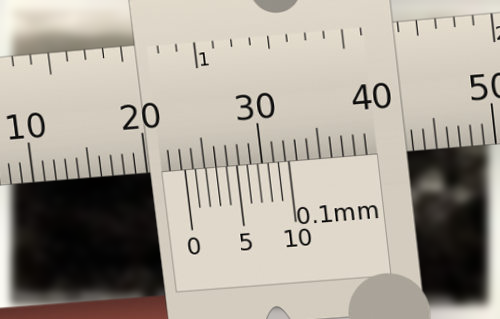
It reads value=23.3 unit=mm
